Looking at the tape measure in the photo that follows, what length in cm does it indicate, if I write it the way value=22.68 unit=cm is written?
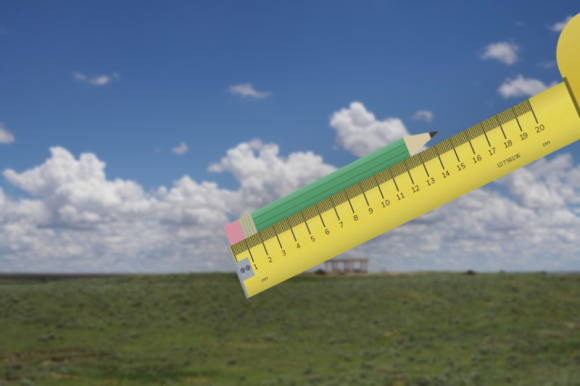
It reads value=14.5 unit=cm
